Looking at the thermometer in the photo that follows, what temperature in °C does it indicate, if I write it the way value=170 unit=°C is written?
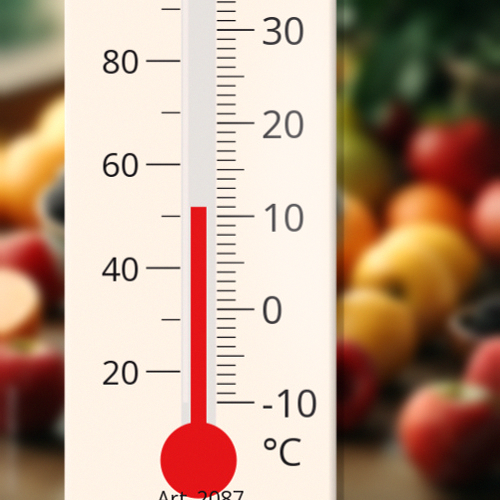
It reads value=11 unit=°C
